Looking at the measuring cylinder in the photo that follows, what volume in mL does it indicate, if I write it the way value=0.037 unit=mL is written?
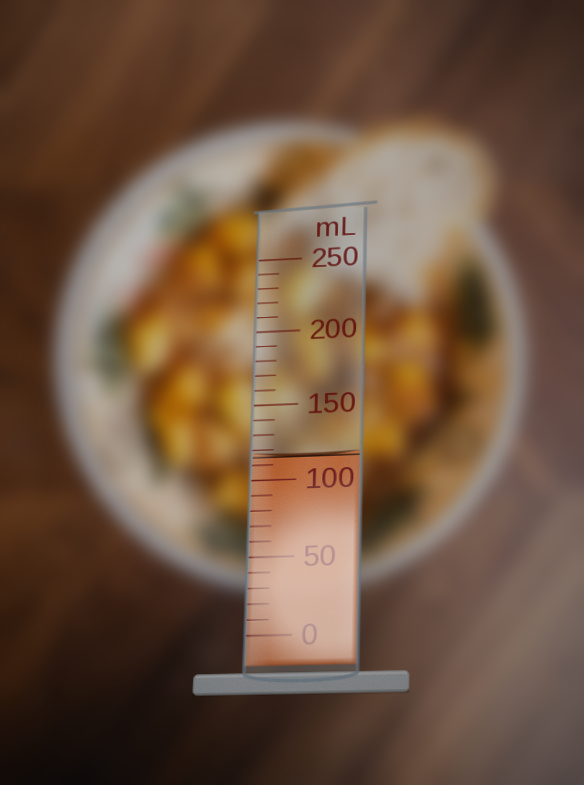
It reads value=115 unit=mL
